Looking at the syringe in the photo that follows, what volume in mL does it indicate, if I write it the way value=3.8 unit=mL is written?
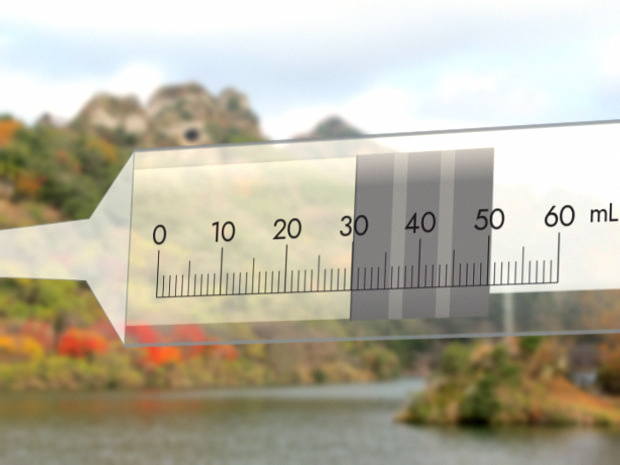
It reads value=30 unit=mL
